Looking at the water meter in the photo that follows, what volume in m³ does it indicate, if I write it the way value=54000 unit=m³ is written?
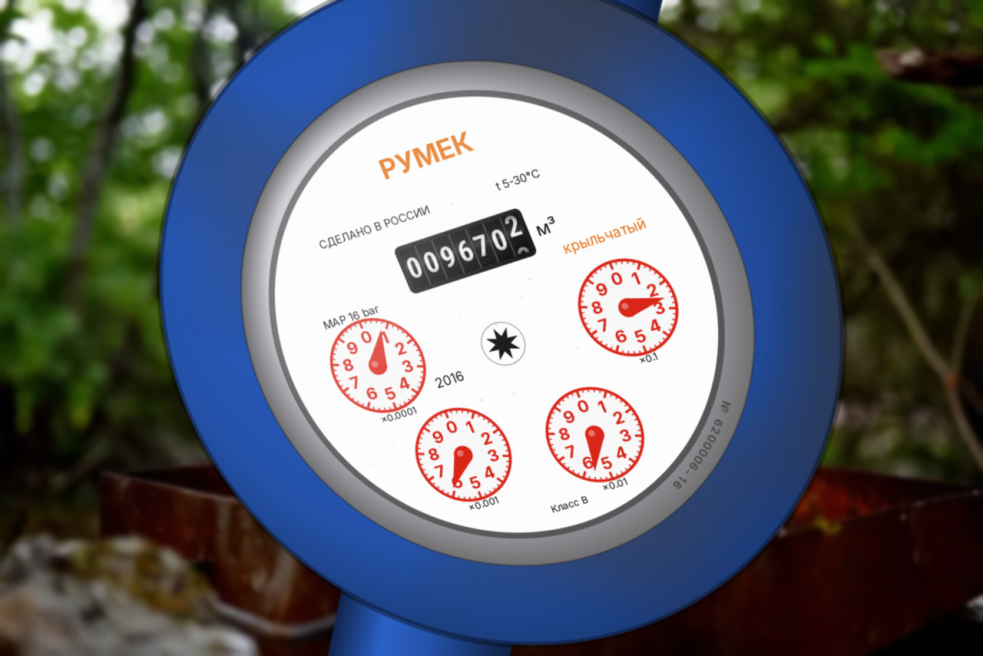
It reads value=96702.2560 unit=m³
